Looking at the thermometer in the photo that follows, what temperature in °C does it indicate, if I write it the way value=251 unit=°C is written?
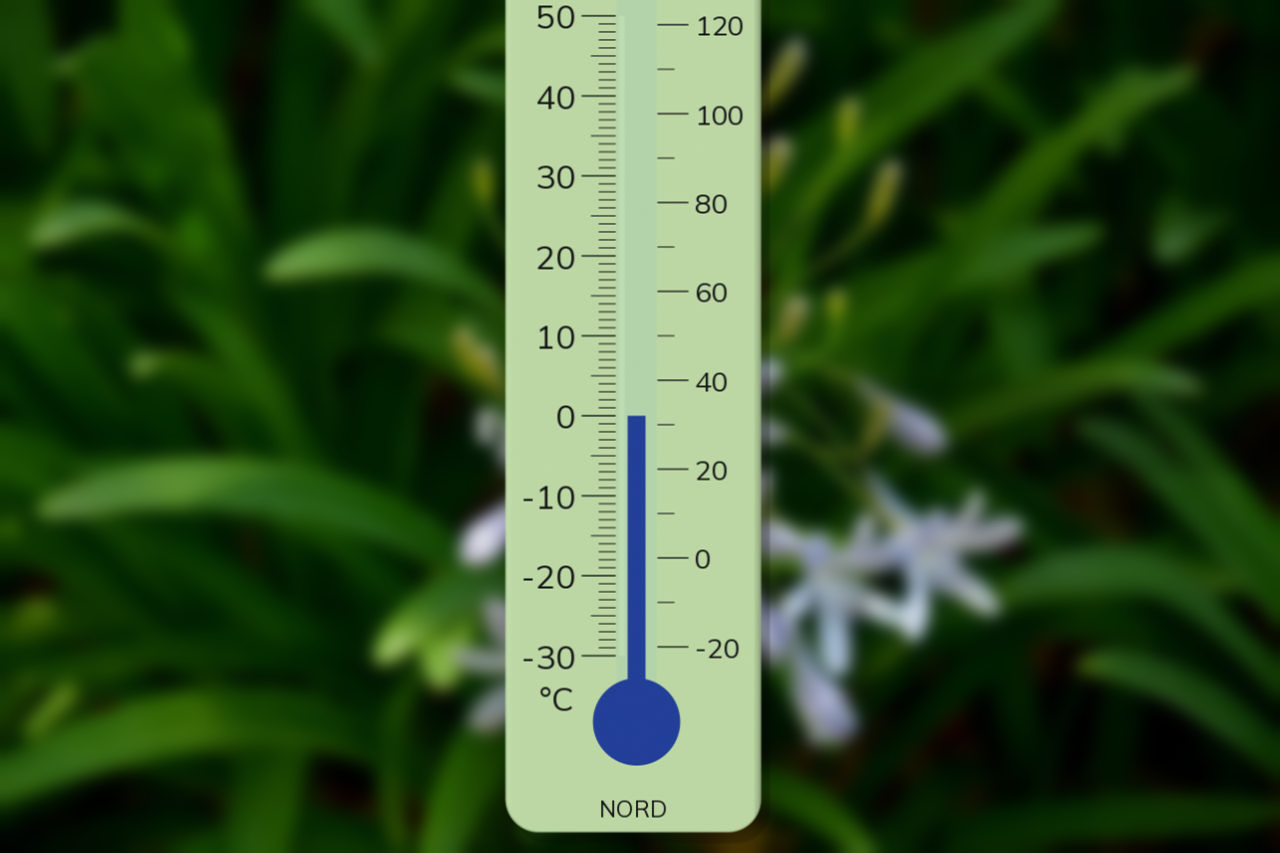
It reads value=0 unit=°C
